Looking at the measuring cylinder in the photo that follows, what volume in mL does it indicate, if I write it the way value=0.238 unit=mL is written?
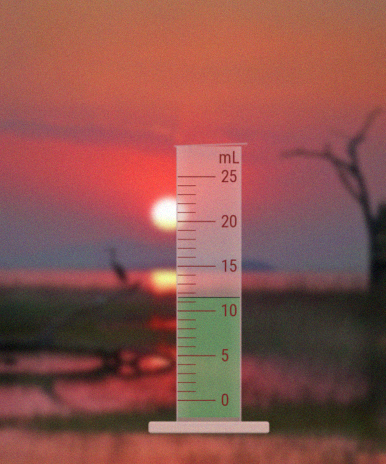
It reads value=11.5 unit=mL
